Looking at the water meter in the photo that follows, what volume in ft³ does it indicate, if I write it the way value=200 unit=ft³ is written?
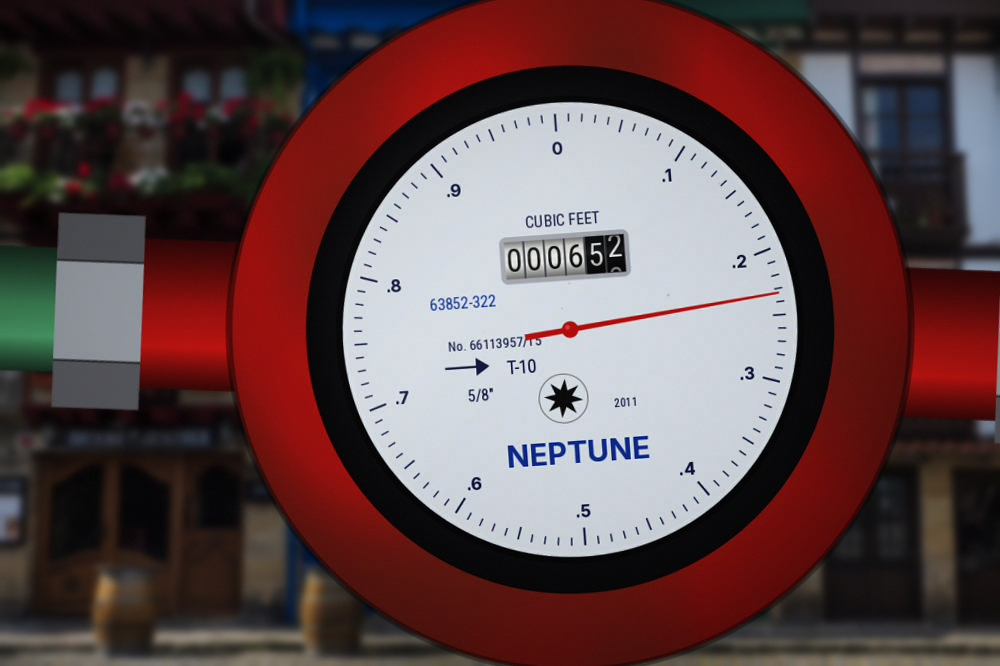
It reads value=652.23 unit=ft³
